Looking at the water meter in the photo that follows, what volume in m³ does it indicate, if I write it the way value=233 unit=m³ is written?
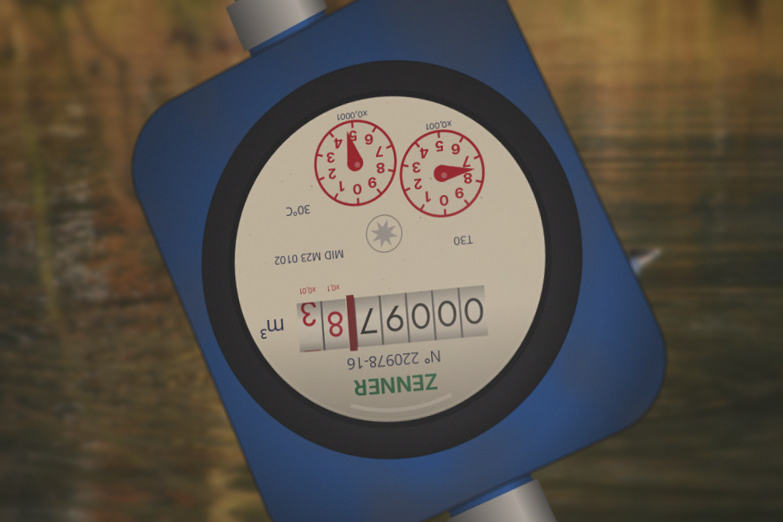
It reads value=97.8274 unit=m³
